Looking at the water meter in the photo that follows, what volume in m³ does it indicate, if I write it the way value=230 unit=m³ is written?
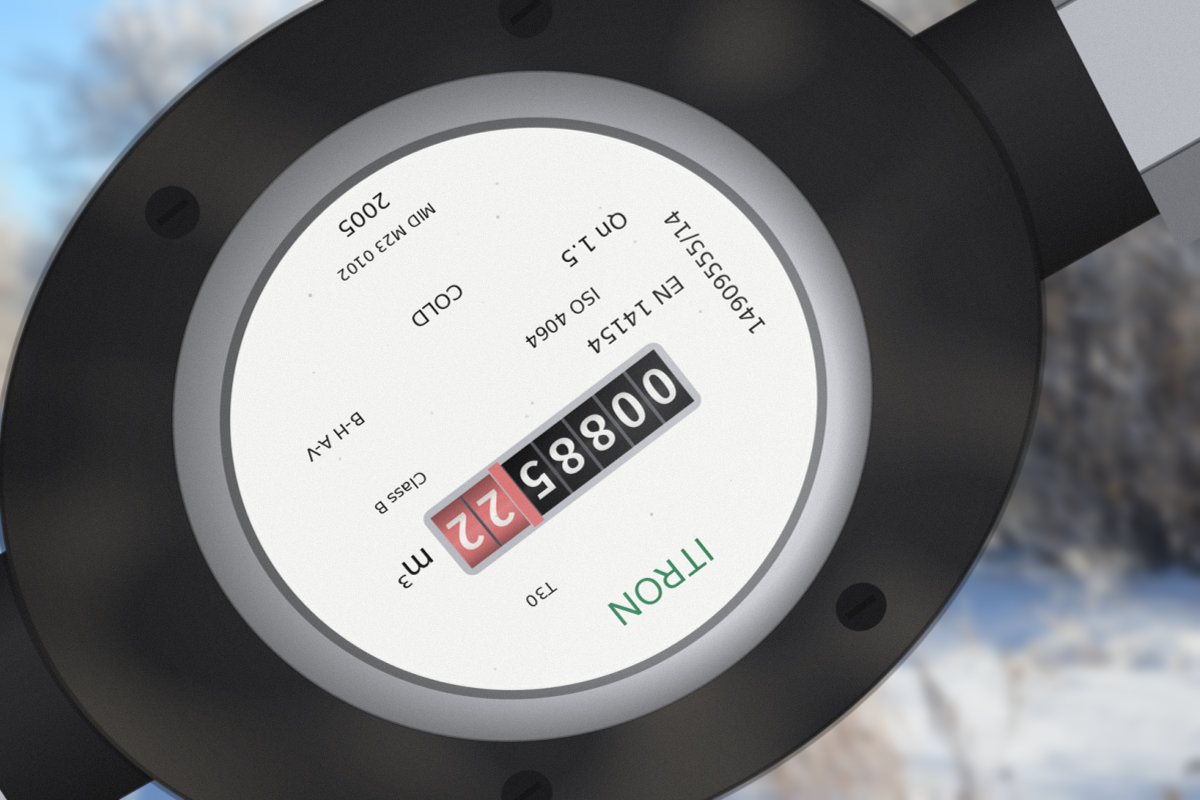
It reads value=885.22 unit=m³
